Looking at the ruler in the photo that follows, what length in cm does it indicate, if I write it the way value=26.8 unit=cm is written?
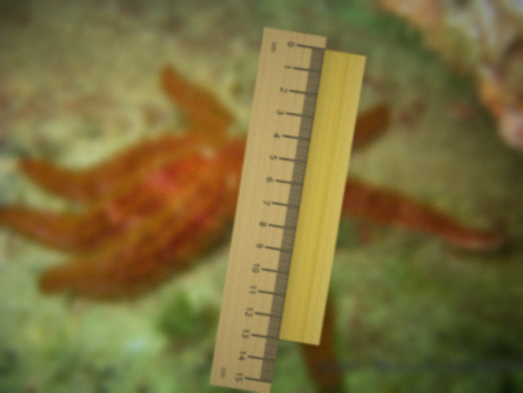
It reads value=13 unit=cm
